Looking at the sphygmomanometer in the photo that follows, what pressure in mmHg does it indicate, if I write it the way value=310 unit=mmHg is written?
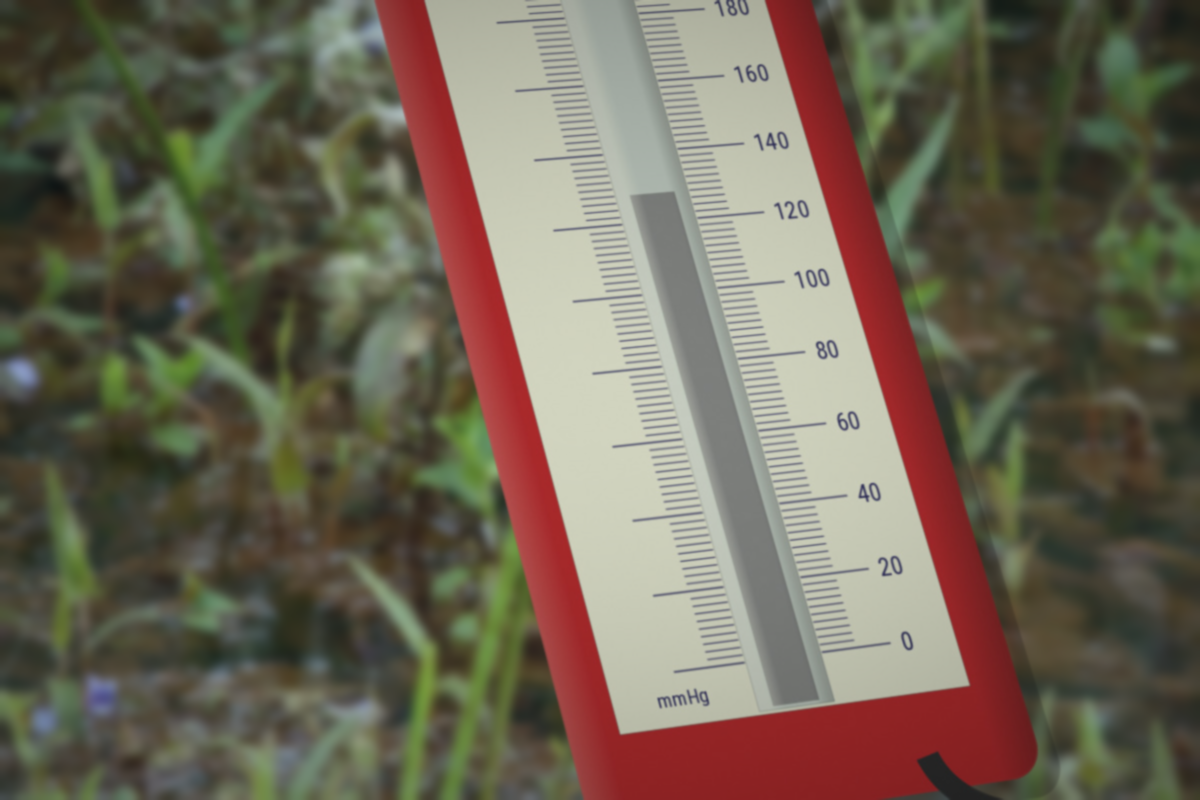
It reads value=128 unit=mmHg
